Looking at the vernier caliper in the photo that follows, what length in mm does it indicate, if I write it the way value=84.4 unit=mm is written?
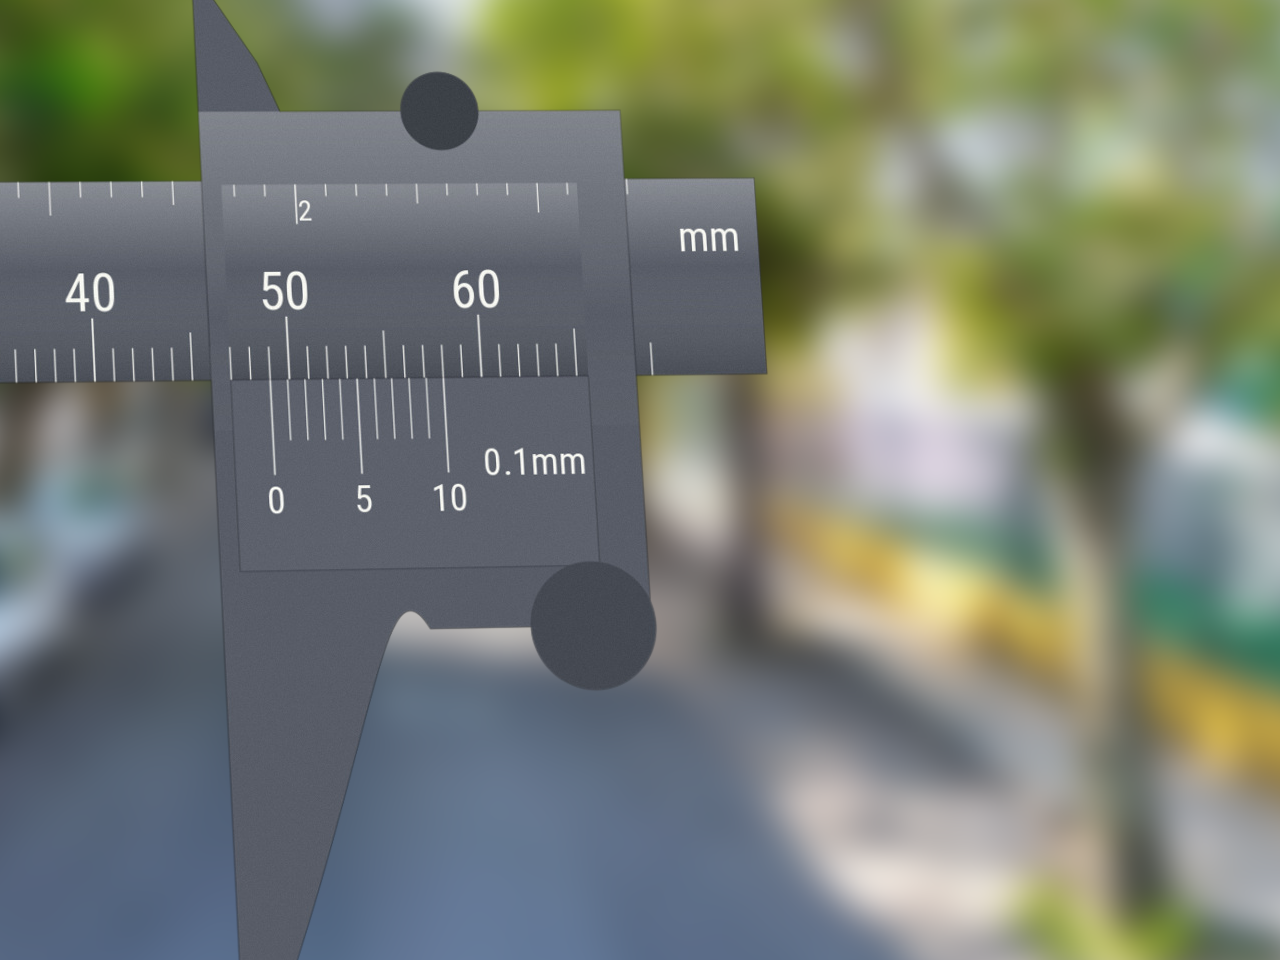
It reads value=49.0 unit=mm
